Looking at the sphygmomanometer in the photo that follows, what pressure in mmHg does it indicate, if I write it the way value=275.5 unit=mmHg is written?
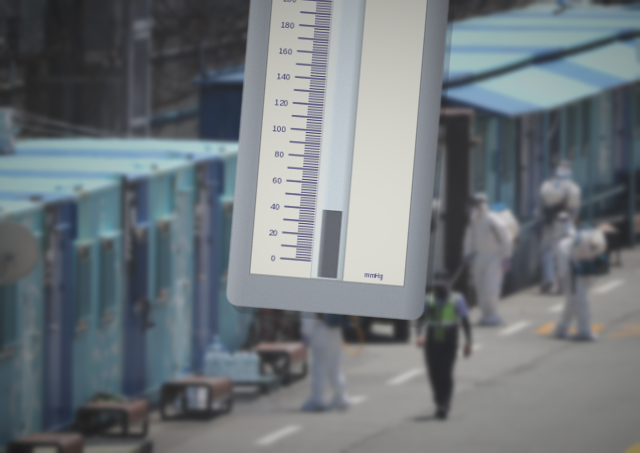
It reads value=40 unit=mmHg
